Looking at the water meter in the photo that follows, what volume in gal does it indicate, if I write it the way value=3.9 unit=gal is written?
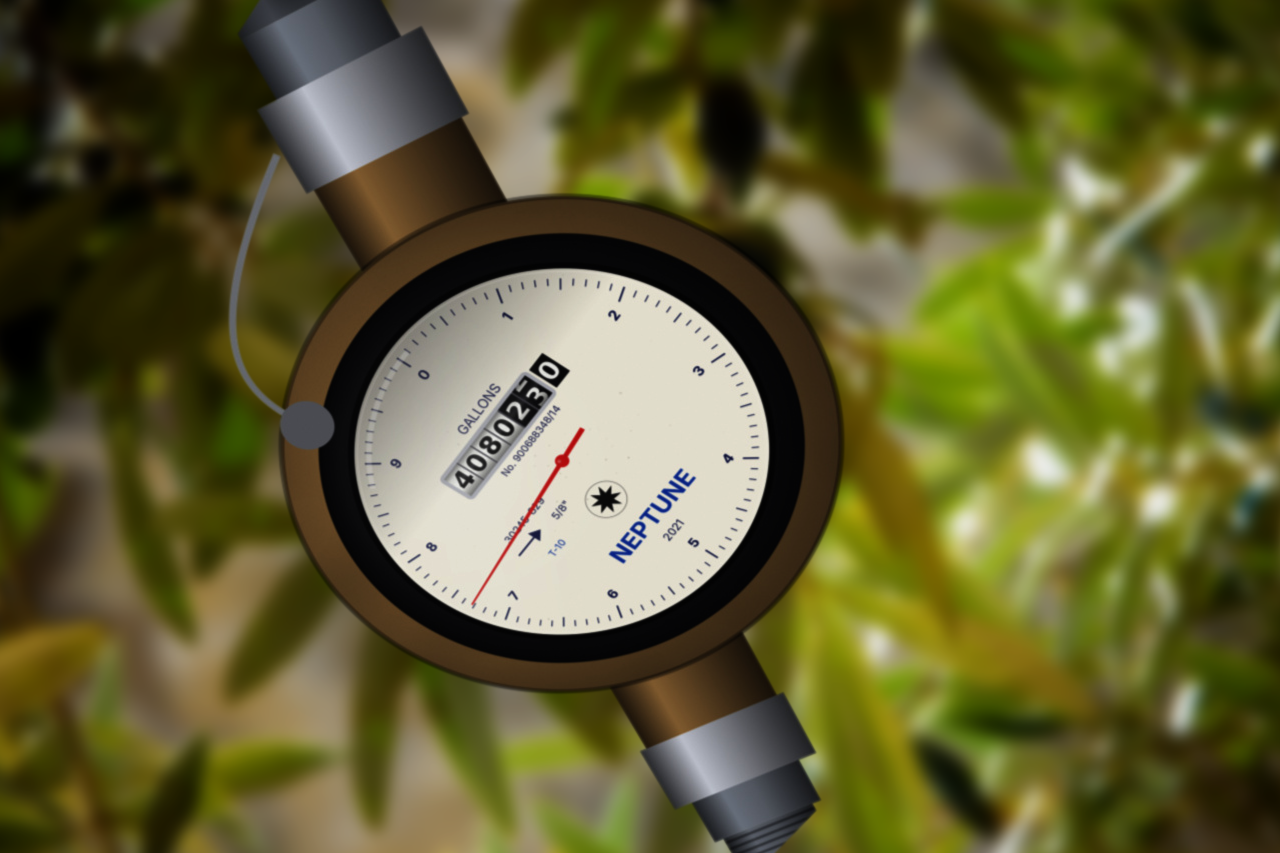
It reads value=4080227.3 unit=gal
